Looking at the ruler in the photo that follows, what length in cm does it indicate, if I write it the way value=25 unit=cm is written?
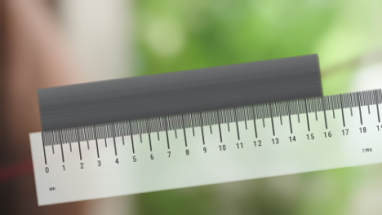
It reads value=16 unit=cm
